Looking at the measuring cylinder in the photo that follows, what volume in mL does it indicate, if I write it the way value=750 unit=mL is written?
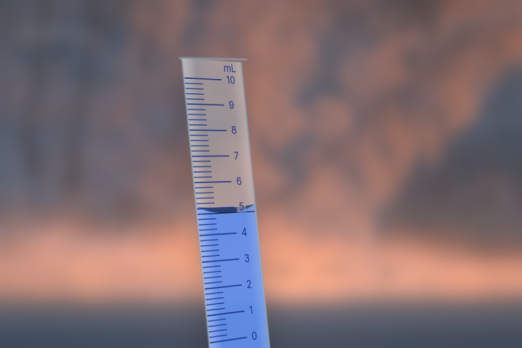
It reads value=4.8 unit=mL
